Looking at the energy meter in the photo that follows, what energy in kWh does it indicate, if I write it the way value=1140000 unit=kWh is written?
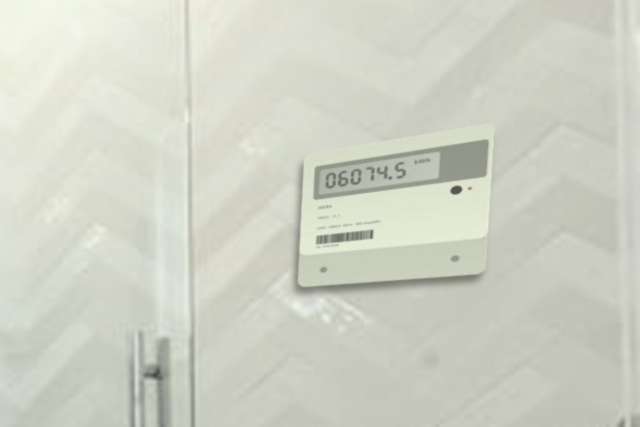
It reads value=6074.5 unit=kWh
